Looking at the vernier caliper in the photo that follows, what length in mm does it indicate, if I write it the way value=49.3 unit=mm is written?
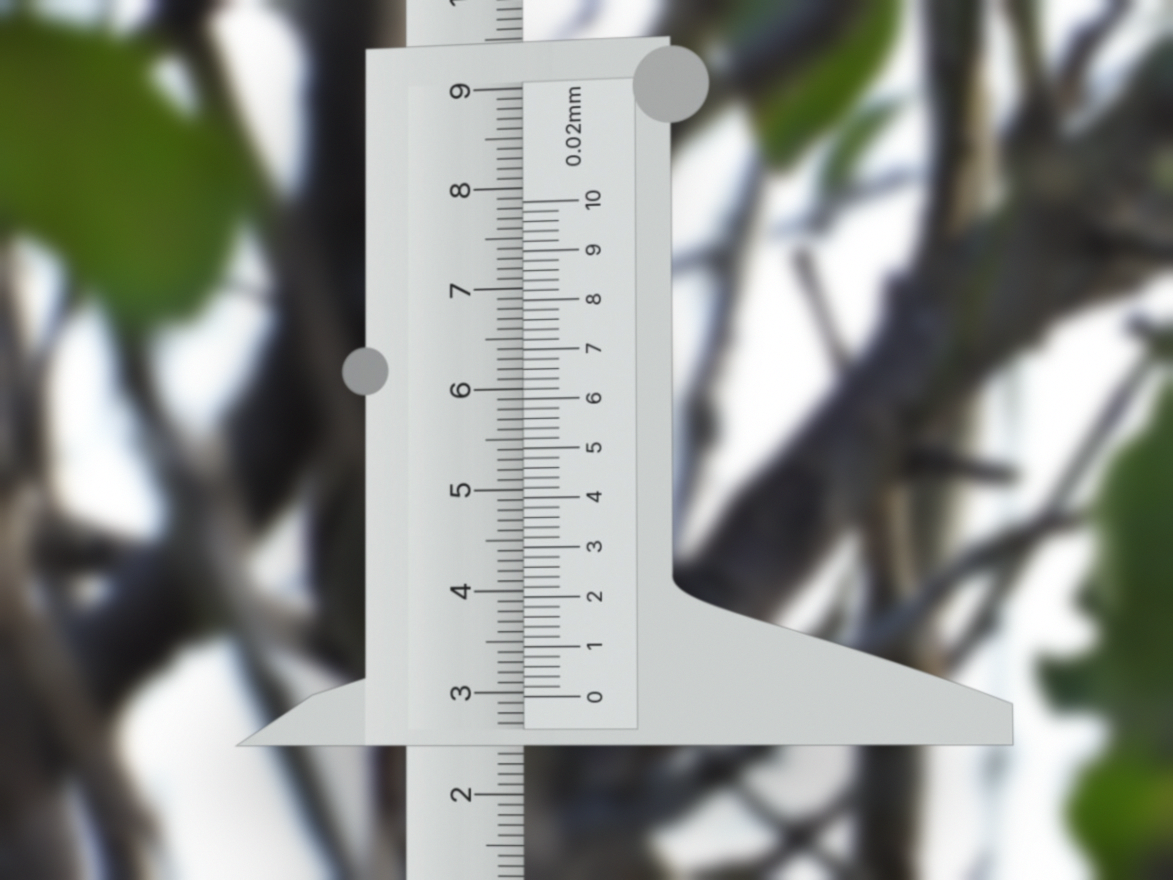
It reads value=29.6 unit=mm
